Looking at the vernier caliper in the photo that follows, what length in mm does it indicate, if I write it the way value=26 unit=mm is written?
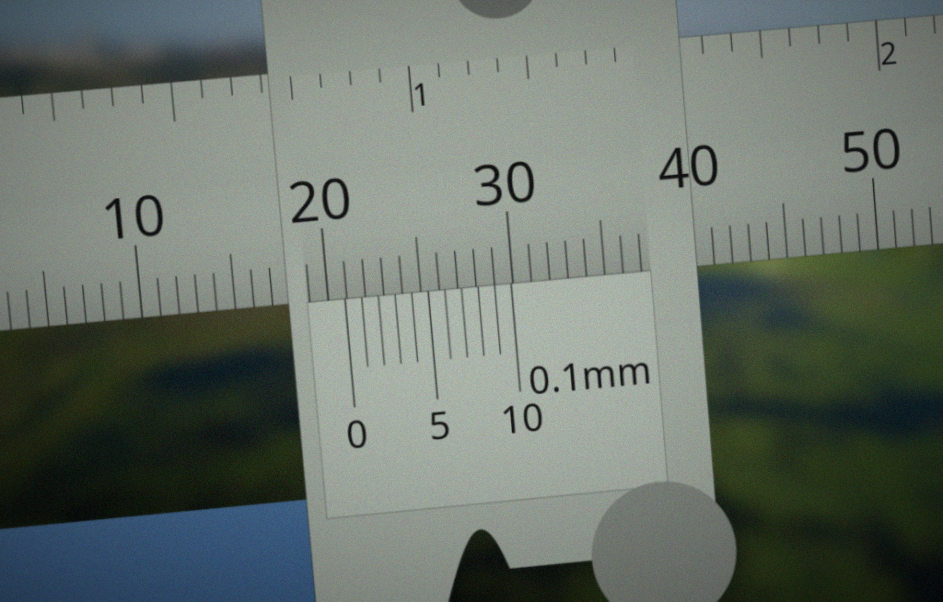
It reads value=20.9 unit=mm
